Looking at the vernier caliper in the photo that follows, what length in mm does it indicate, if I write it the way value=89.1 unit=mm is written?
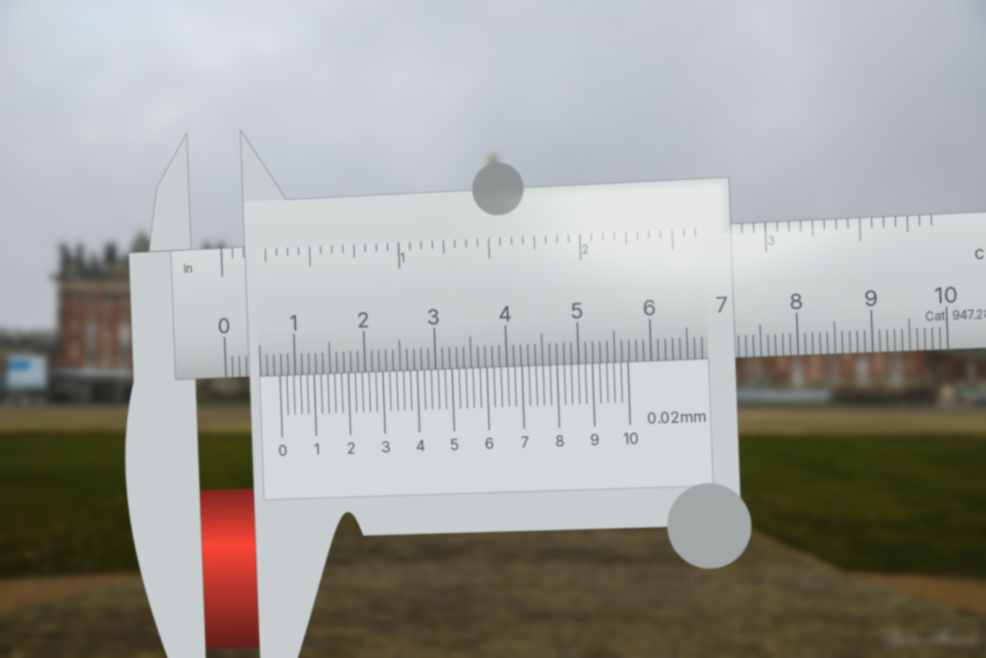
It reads value=7.8 unit=mm
